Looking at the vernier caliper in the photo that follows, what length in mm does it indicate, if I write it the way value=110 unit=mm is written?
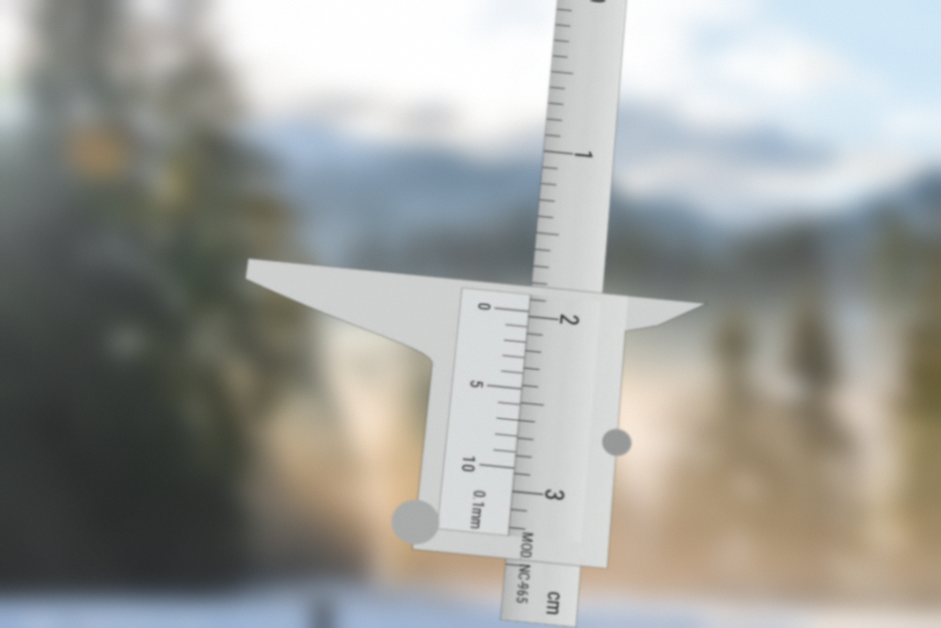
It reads value=19.7 unit=mm
